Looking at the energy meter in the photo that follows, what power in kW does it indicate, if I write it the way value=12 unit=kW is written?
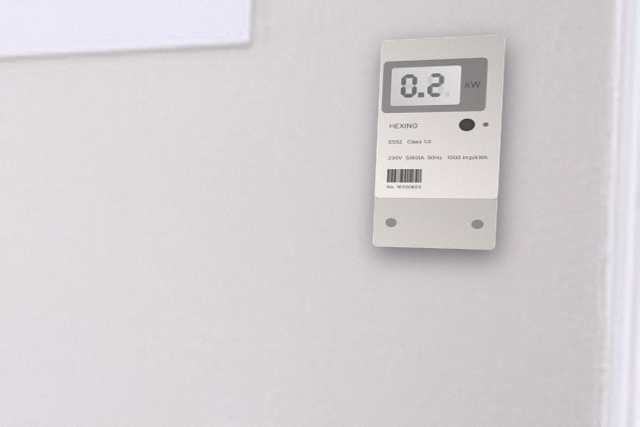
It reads value=0.2 unit=kW
